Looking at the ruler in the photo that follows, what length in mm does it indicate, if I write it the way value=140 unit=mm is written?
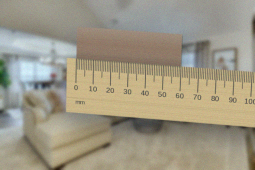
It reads value=60 unit=mm
